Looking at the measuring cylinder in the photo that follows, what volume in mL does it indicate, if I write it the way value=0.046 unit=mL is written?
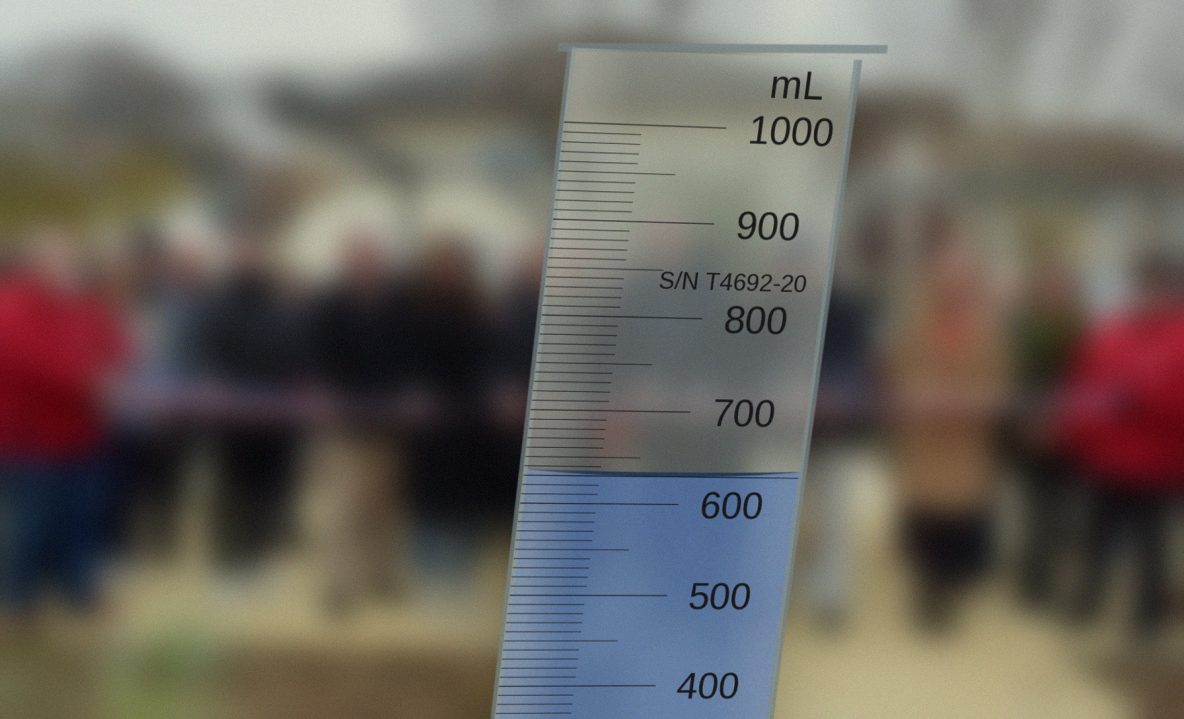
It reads value=630 unit=mL
